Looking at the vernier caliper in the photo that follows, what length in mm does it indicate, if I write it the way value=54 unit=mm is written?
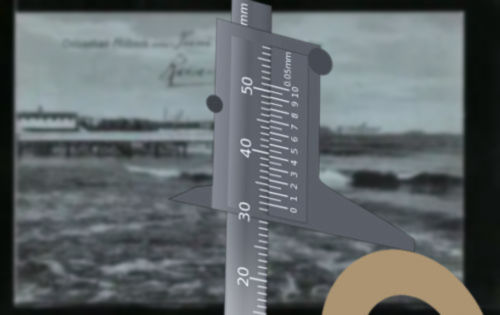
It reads value=32.0 unit=mm
